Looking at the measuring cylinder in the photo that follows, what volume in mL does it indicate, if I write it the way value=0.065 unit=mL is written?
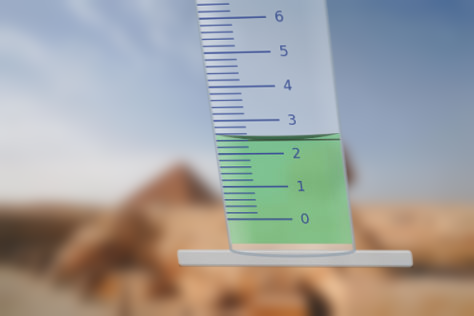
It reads value=2.4 unit=mL
